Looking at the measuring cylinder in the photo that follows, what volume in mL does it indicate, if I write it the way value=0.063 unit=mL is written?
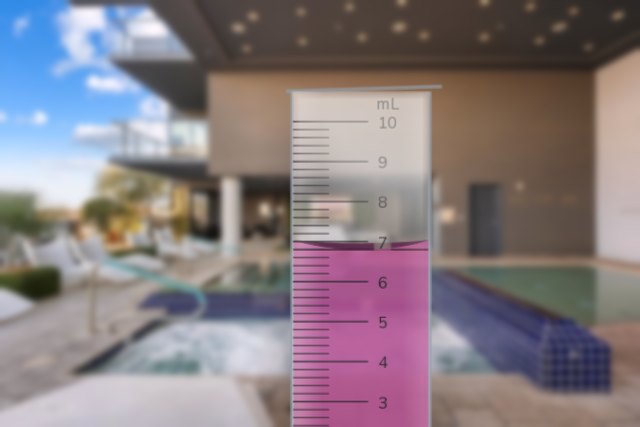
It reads value=6.8 unit=mL
